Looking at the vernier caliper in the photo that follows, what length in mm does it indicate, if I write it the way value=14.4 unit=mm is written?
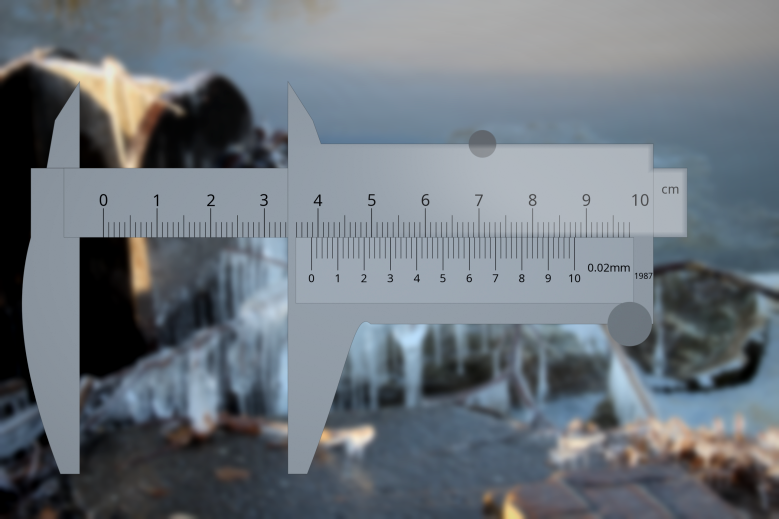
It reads value=38.8 unit=mm
